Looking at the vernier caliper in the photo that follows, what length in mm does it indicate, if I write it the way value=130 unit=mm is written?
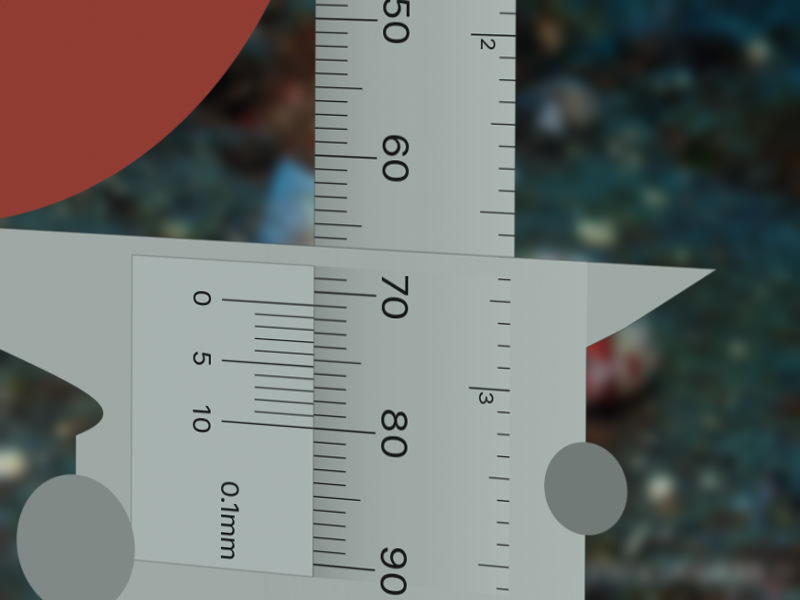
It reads value=71.0 unit=mm
